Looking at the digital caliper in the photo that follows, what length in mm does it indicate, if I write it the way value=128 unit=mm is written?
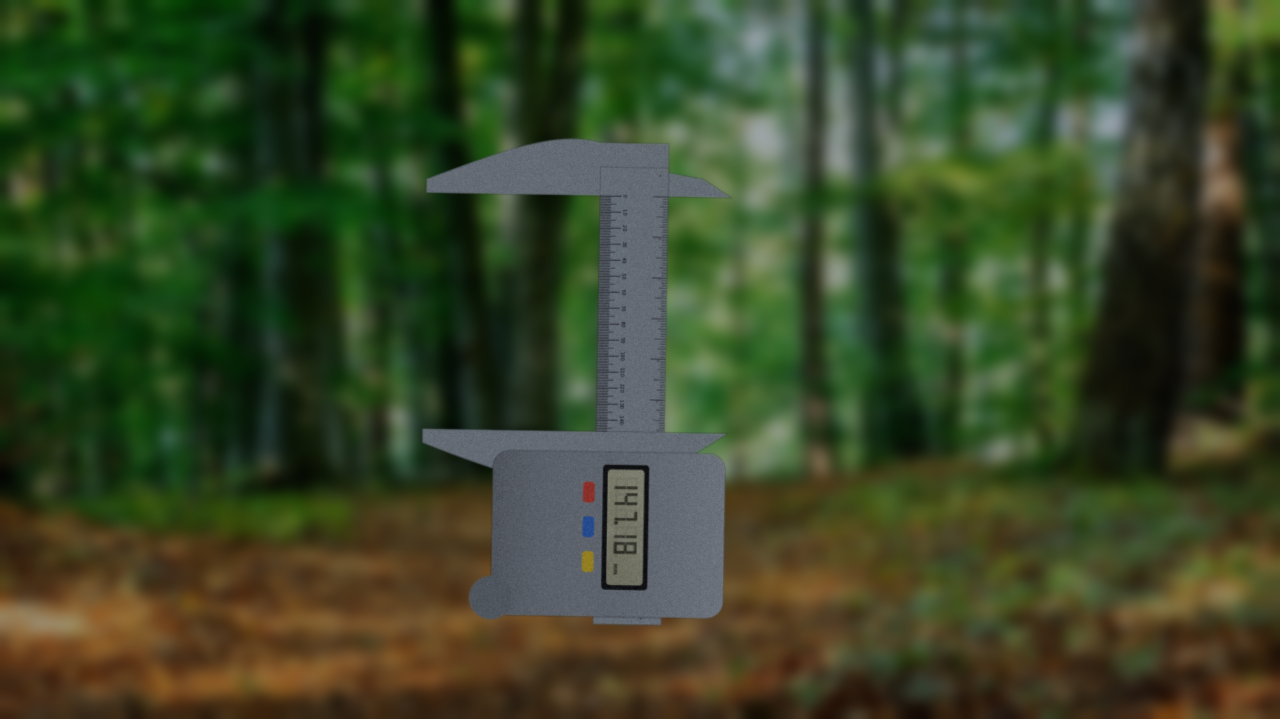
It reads value=147.18 unit=mm
